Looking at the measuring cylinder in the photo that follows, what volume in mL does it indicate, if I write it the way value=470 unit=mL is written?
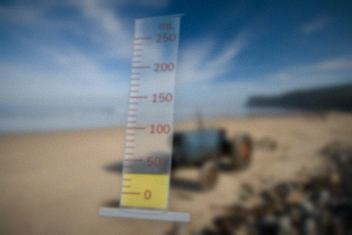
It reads value=30 unit=mL
